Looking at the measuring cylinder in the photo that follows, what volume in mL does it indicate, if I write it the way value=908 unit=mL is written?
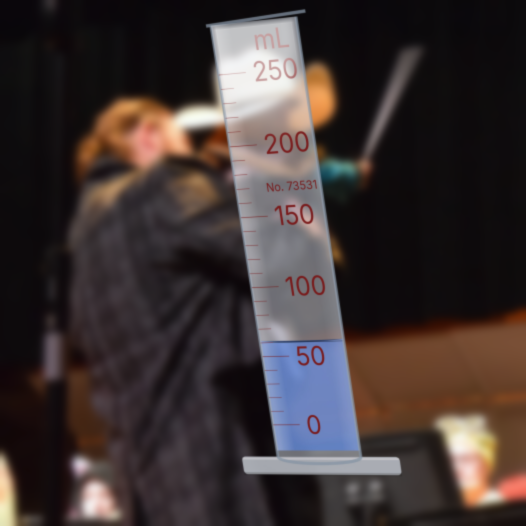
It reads value=60 unit=mL
